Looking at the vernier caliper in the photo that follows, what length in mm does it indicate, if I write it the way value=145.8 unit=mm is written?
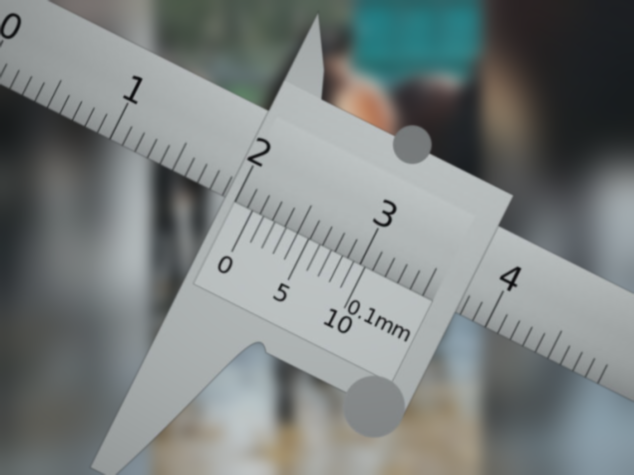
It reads value=21.4 unit=mm
